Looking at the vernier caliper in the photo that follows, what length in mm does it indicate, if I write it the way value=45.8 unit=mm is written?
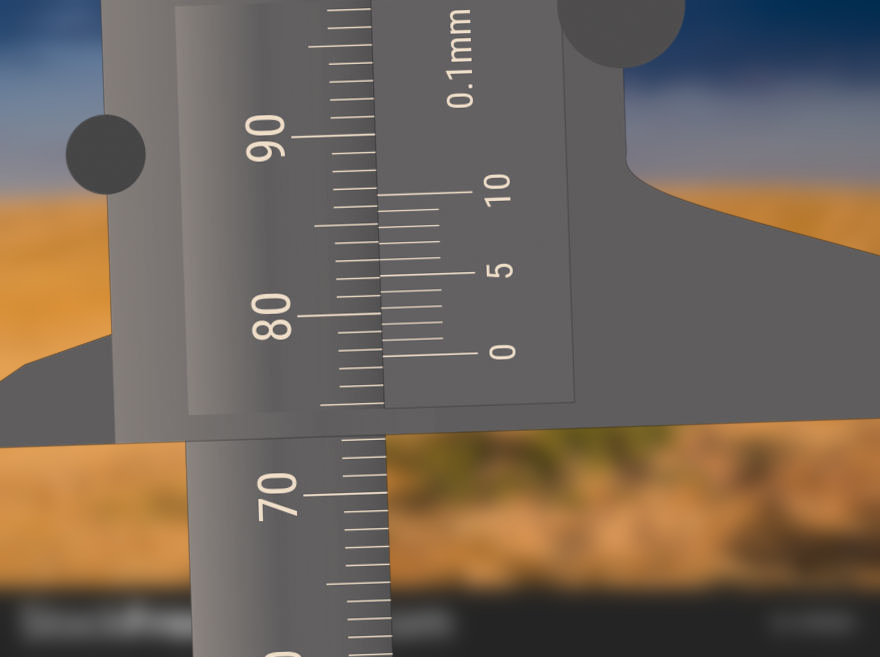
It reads value=77.6 unit=mm
